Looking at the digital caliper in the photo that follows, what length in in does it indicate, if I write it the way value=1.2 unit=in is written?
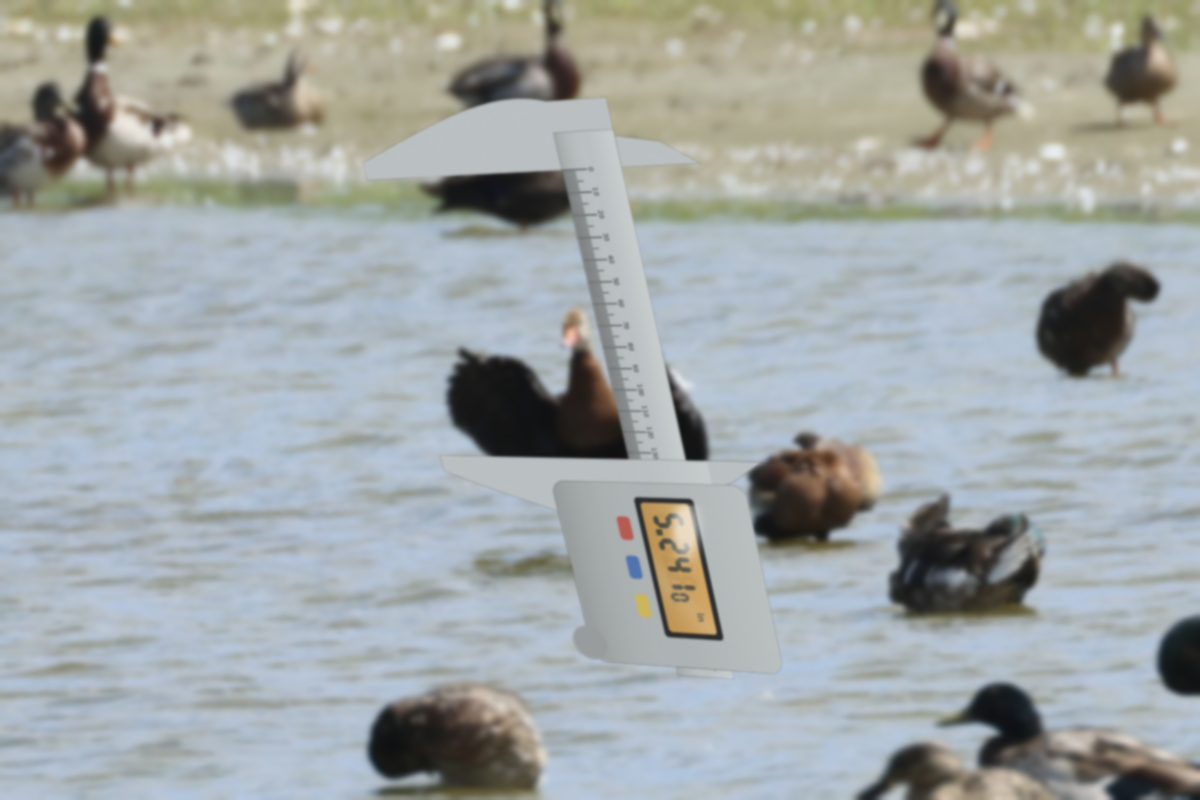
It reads value=5.2410 unit=in
